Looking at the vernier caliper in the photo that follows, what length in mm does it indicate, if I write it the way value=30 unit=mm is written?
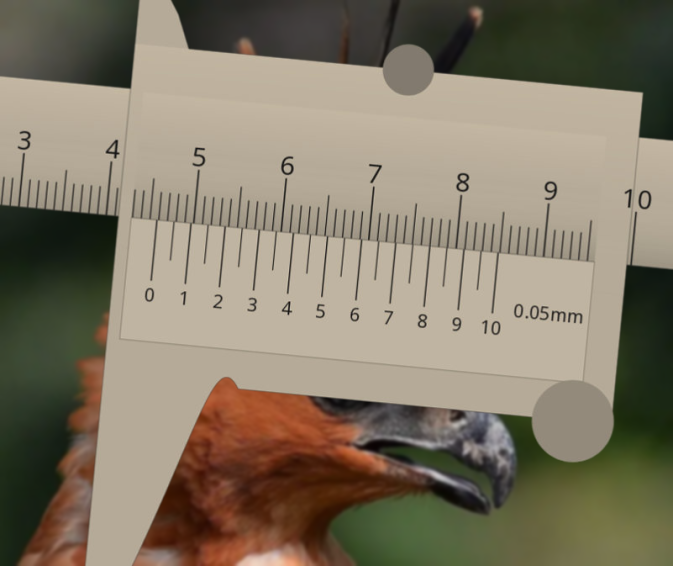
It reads value=45.8 unit=mm
